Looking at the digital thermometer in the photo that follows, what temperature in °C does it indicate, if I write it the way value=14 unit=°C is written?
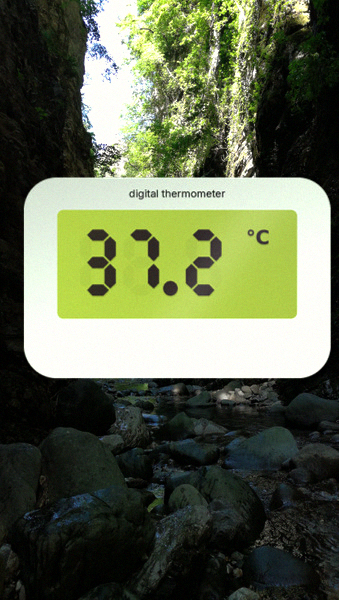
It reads value=37.2 unit=°C
